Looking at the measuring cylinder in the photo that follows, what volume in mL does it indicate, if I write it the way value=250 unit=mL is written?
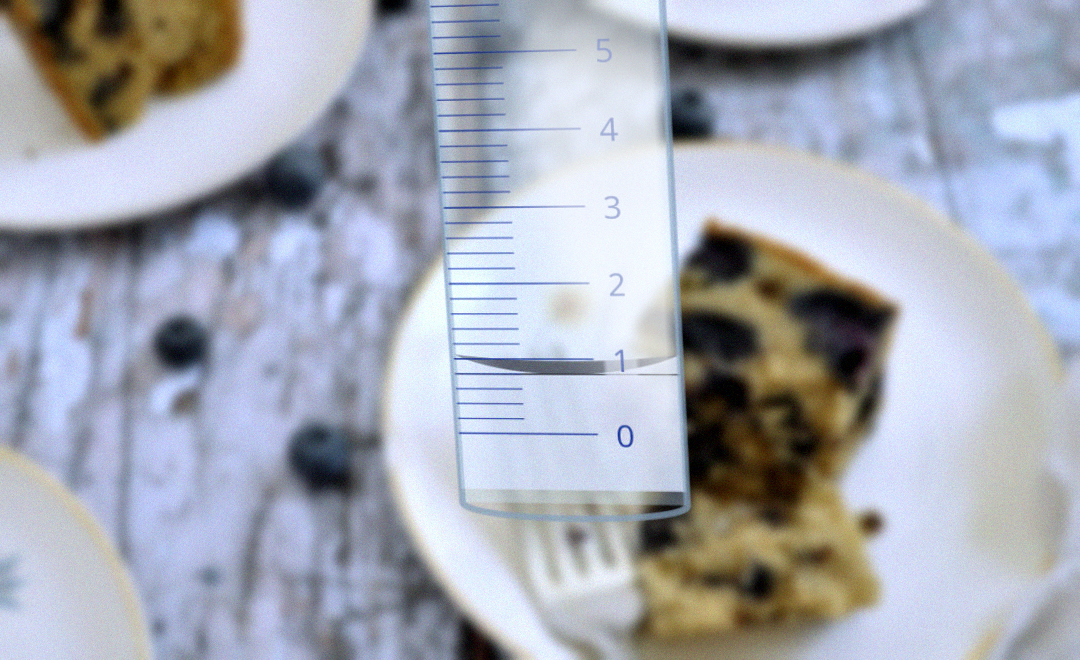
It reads value=0.8 unit=mL
